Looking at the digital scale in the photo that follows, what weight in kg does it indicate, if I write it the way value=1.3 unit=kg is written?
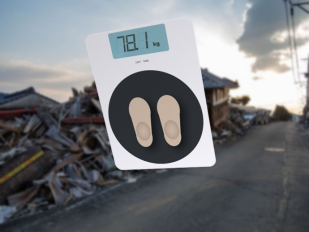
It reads value=78.1 unit=kg
